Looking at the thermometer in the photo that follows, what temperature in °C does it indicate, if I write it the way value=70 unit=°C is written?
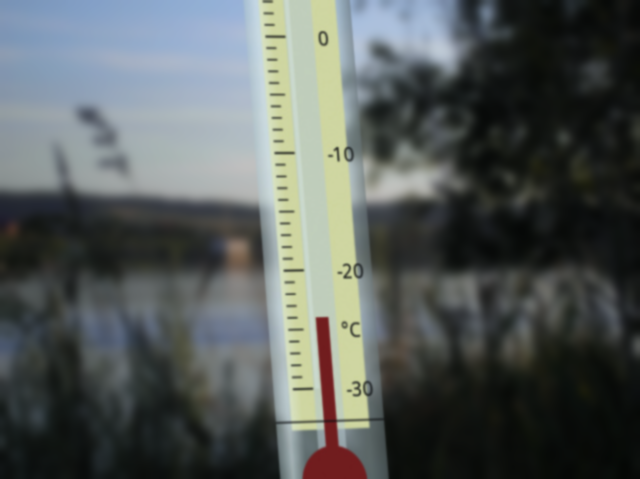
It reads value=-24 unit=°C
